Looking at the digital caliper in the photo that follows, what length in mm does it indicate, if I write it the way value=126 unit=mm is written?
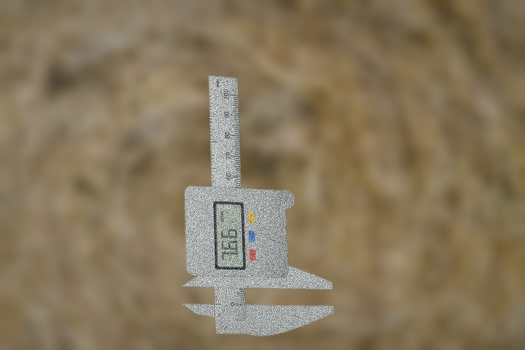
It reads value=7.66 unit=mm
